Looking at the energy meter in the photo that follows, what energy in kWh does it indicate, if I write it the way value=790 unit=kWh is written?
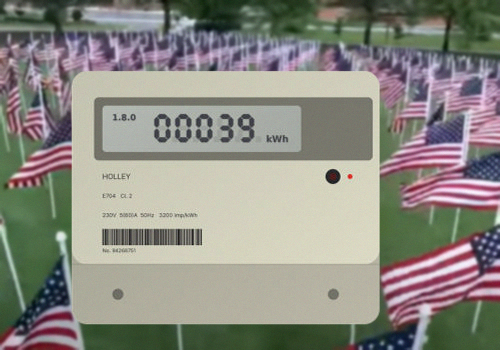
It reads value=39 unit=kWh
